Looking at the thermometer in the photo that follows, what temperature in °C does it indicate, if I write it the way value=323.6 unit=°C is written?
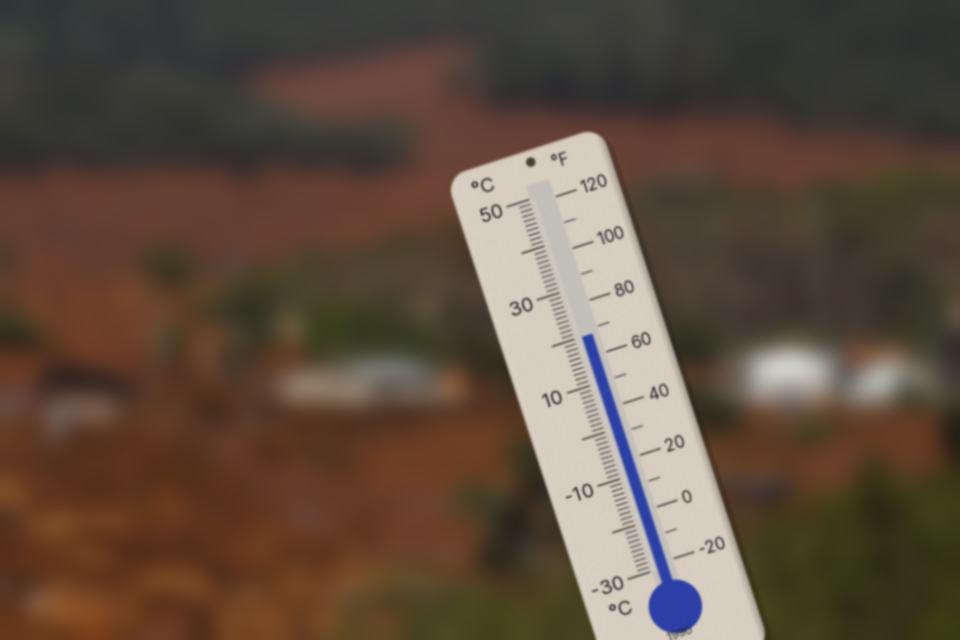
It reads value=20 unit=°C
